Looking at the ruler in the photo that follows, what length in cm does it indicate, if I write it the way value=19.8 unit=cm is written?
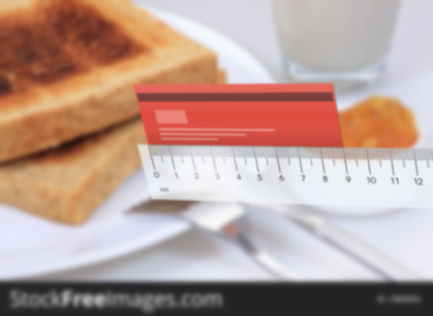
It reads value=9 unit=cm
